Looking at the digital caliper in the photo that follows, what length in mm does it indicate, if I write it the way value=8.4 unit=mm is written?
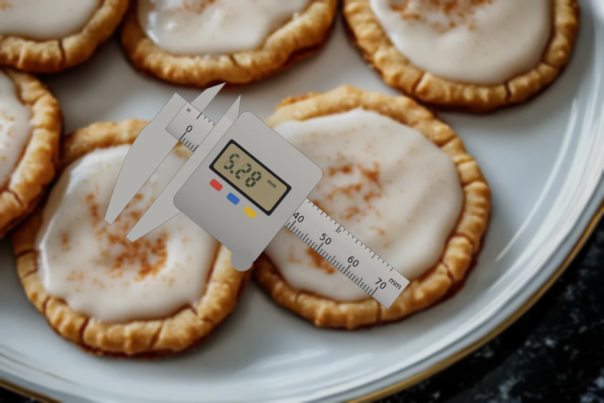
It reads value=5.28 unit=mm
